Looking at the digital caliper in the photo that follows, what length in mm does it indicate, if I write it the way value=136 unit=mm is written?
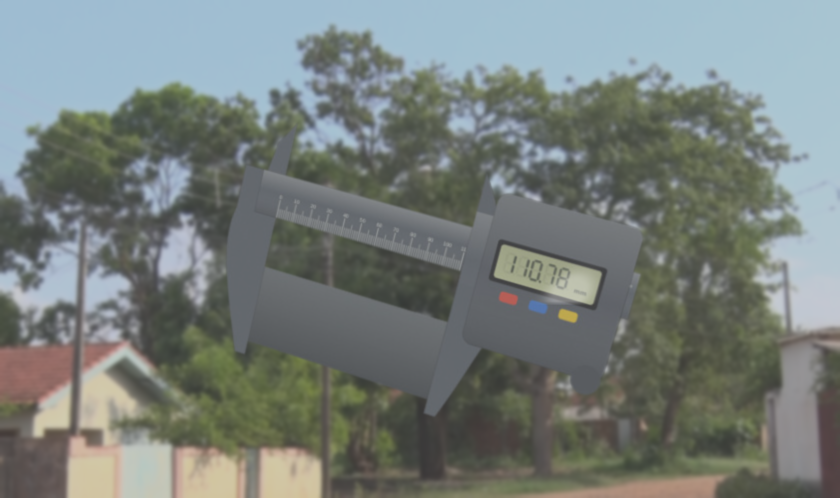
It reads value=110.78 unit=mm
